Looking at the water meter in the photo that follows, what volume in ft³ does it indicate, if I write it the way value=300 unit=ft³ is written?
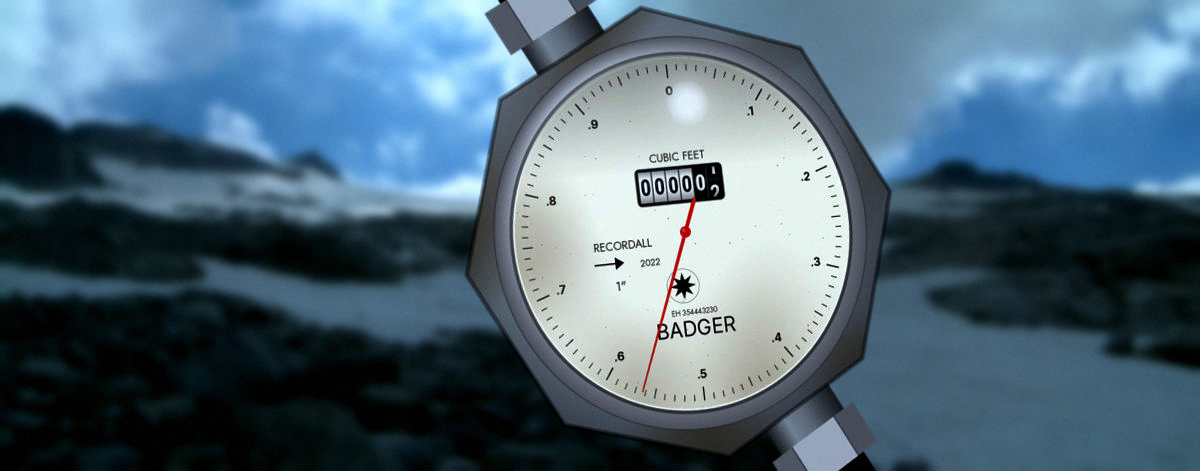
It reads value=1.56 unit=ft³
